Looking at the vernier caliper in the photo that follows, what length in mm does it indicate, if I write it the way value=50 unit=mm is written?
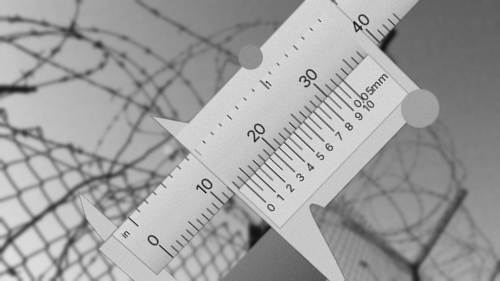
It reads value=14.0 unit=mm
